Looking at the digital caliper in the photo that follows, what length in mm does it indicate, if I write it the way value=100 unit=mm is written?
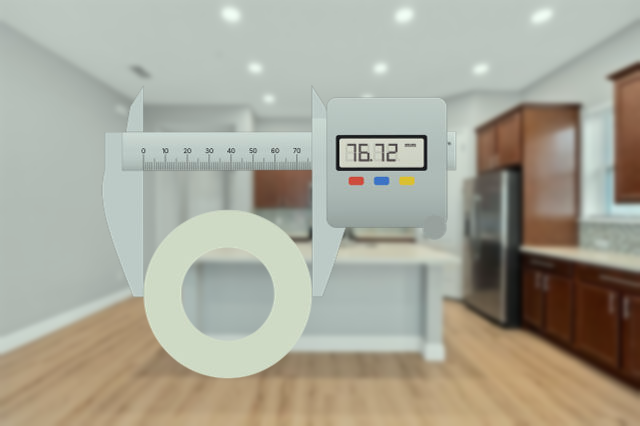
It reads value=76.72 unit=mm
